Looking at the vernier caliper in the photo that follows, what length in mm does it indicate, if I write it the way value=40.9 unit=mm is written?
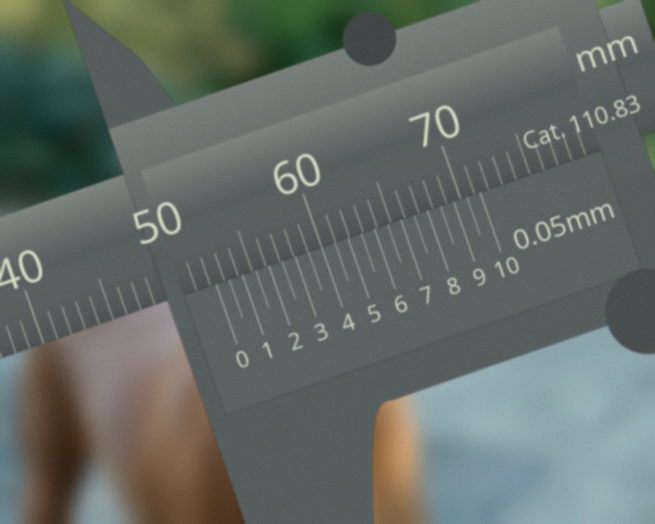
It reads value=52.4 unit=mm
